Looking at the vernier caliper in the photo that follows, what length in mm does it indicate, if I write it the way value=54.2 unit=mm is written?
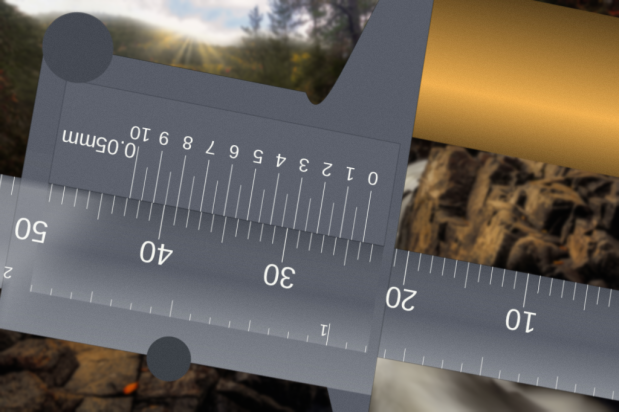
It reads value=23.8 unit=mm
